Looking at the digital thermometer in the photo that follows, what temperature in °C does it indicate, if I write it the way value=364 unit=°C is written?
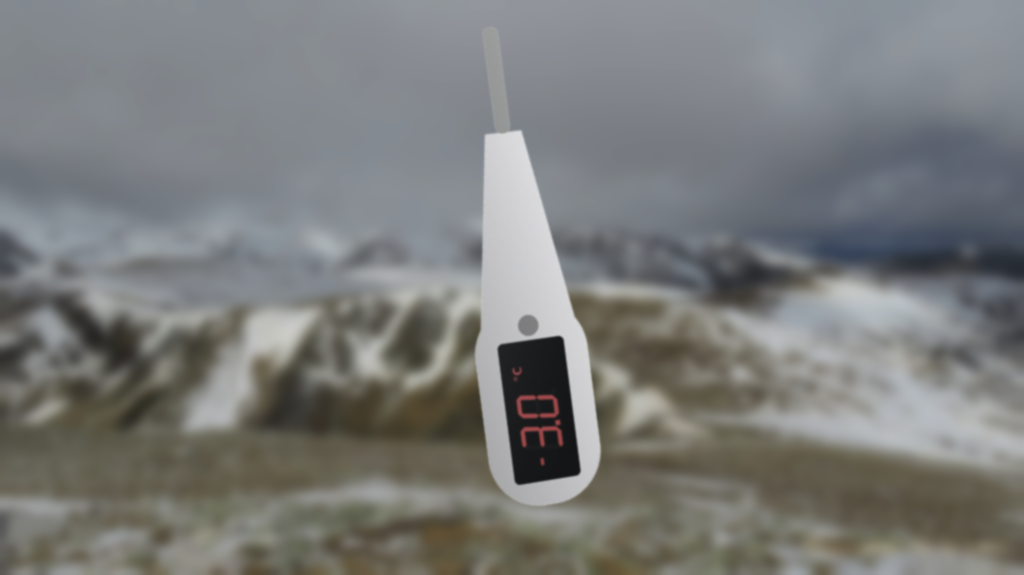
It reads value=-3.0 unit=°C
